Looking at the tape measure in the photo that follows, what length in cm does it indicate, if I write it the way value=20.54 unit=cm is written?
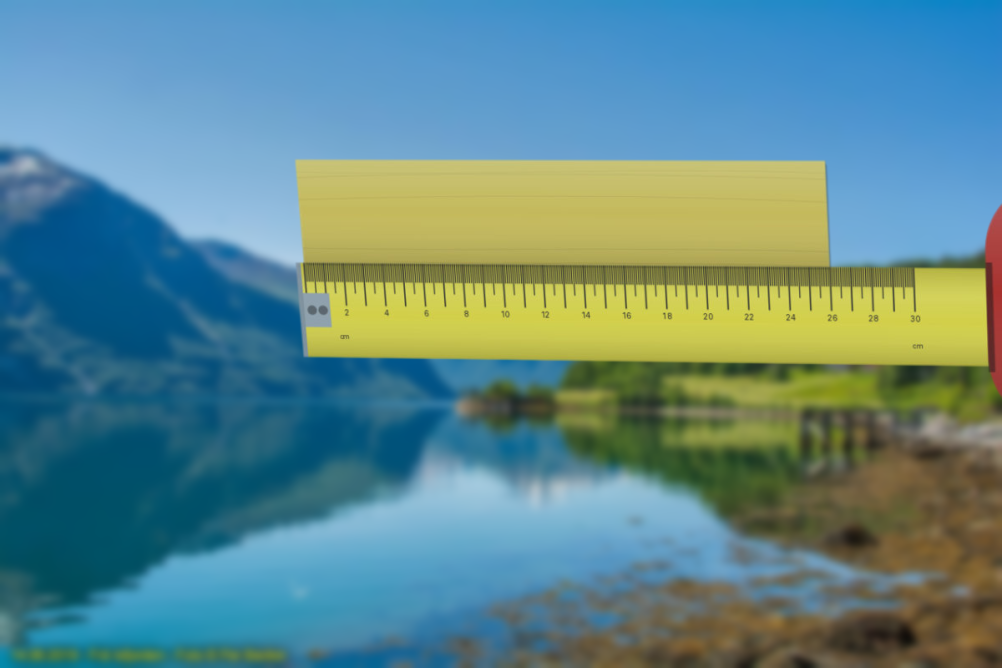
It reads value=26 unit=cm
